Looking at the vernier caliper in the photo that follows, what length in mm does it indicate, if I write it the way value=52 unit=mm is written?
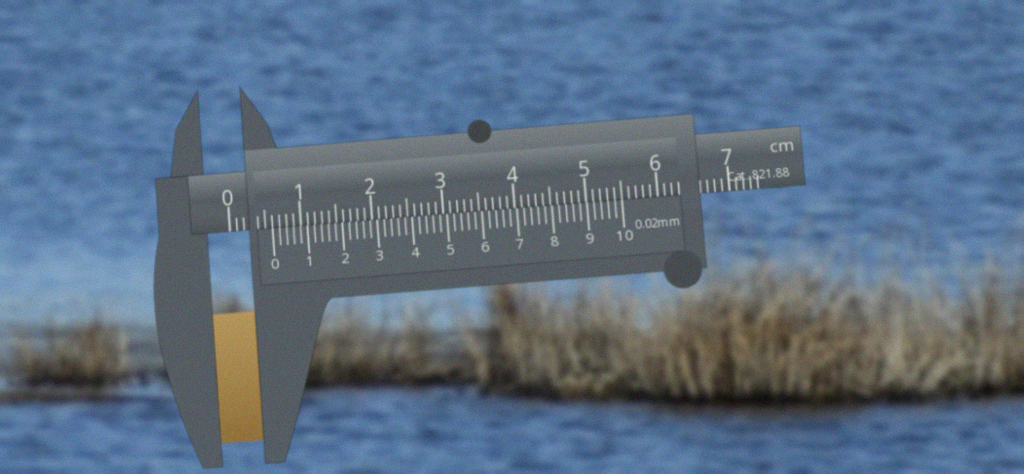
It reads value=6.0 unit=mm
